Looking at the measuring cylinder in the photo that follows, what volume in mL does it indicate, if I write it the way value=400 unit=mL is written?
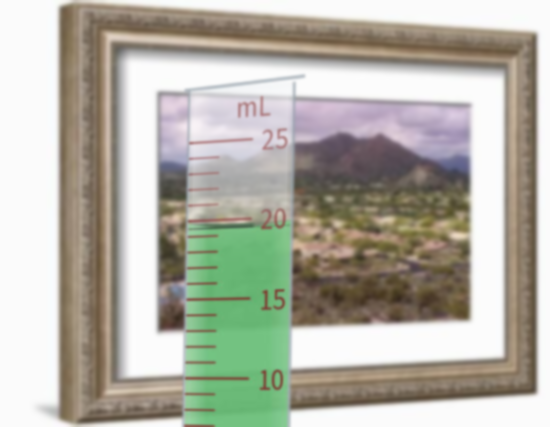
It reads value=19.5 unit=mL
